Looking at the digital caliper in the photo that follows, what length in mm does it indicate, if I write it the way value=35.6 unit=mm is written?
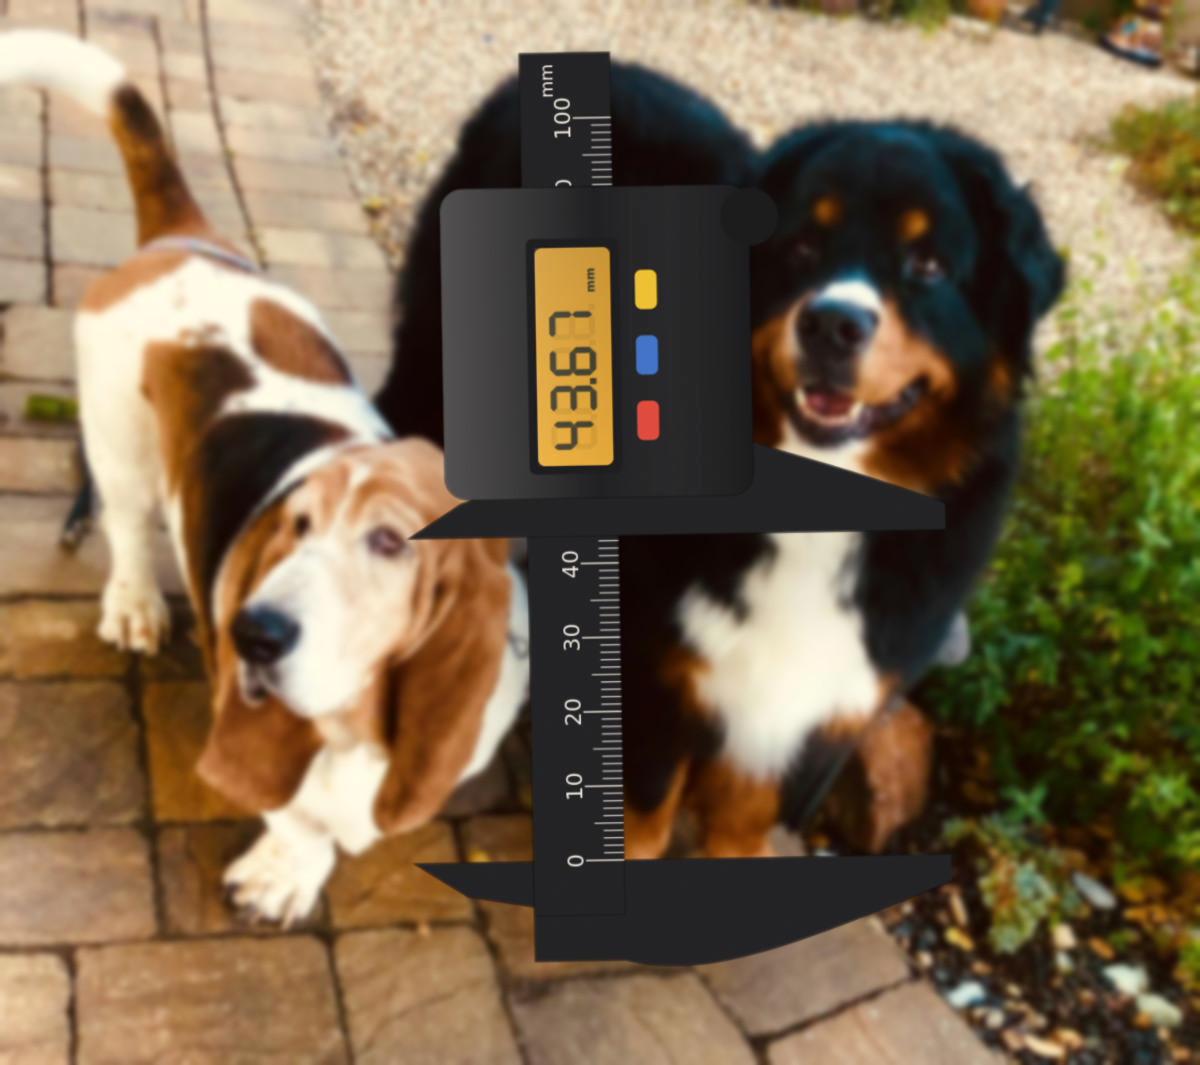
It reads value=43.67 unit=mm
